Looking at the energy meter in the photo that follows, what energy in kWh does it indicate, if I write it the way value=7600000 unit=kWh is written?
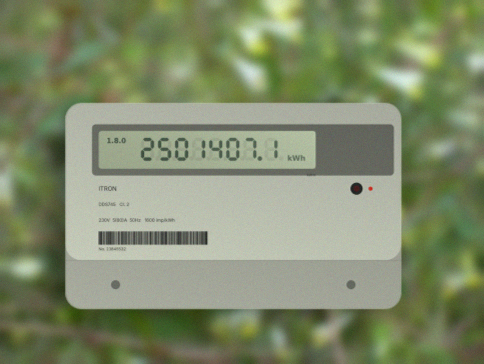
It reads value=2501407.1 unit=kWh
